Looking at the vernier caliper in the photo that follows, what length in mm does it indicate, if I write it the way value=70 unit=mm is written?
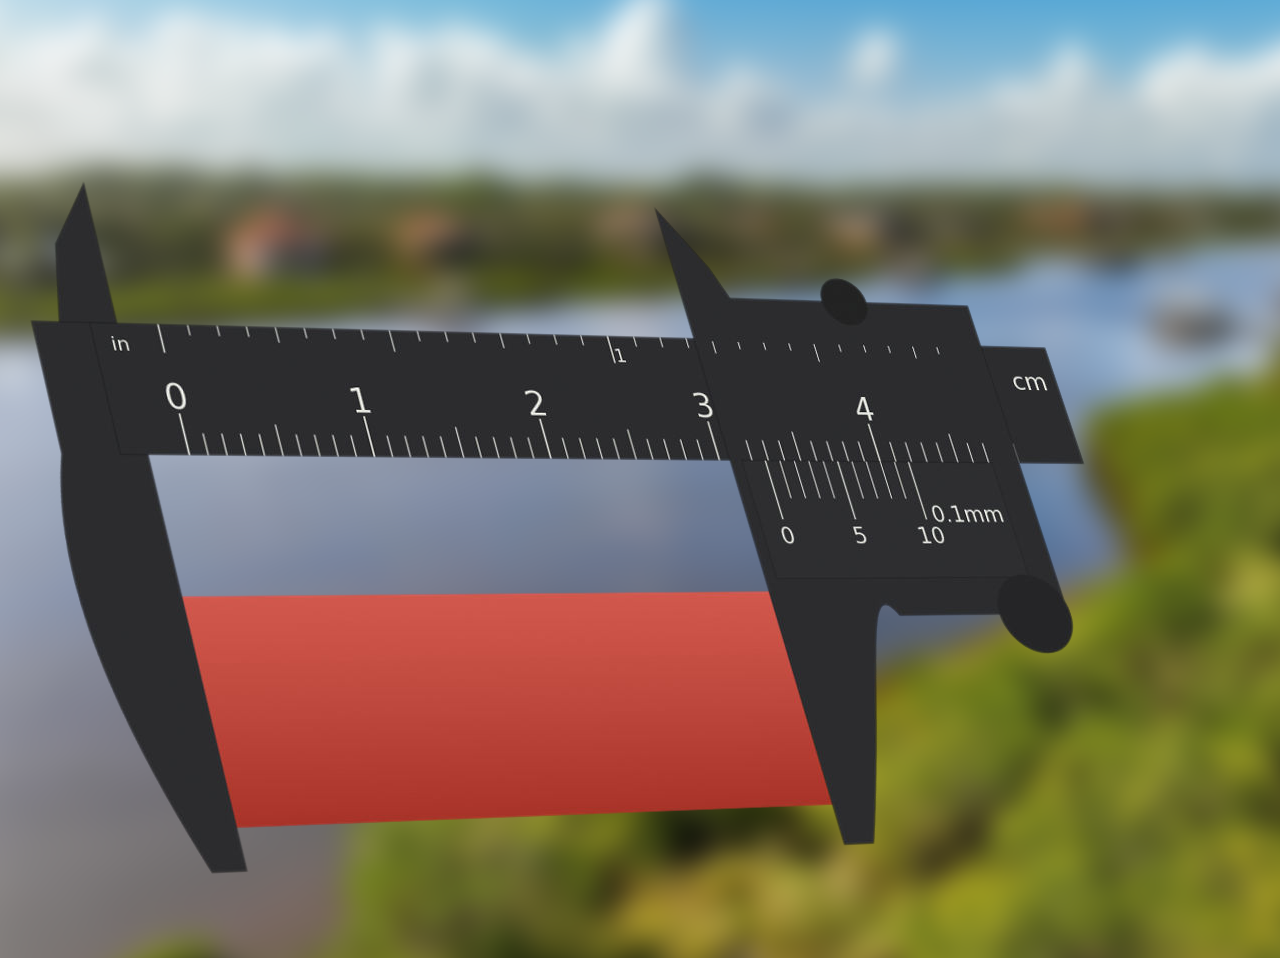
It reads value=32.8 unit=mm
